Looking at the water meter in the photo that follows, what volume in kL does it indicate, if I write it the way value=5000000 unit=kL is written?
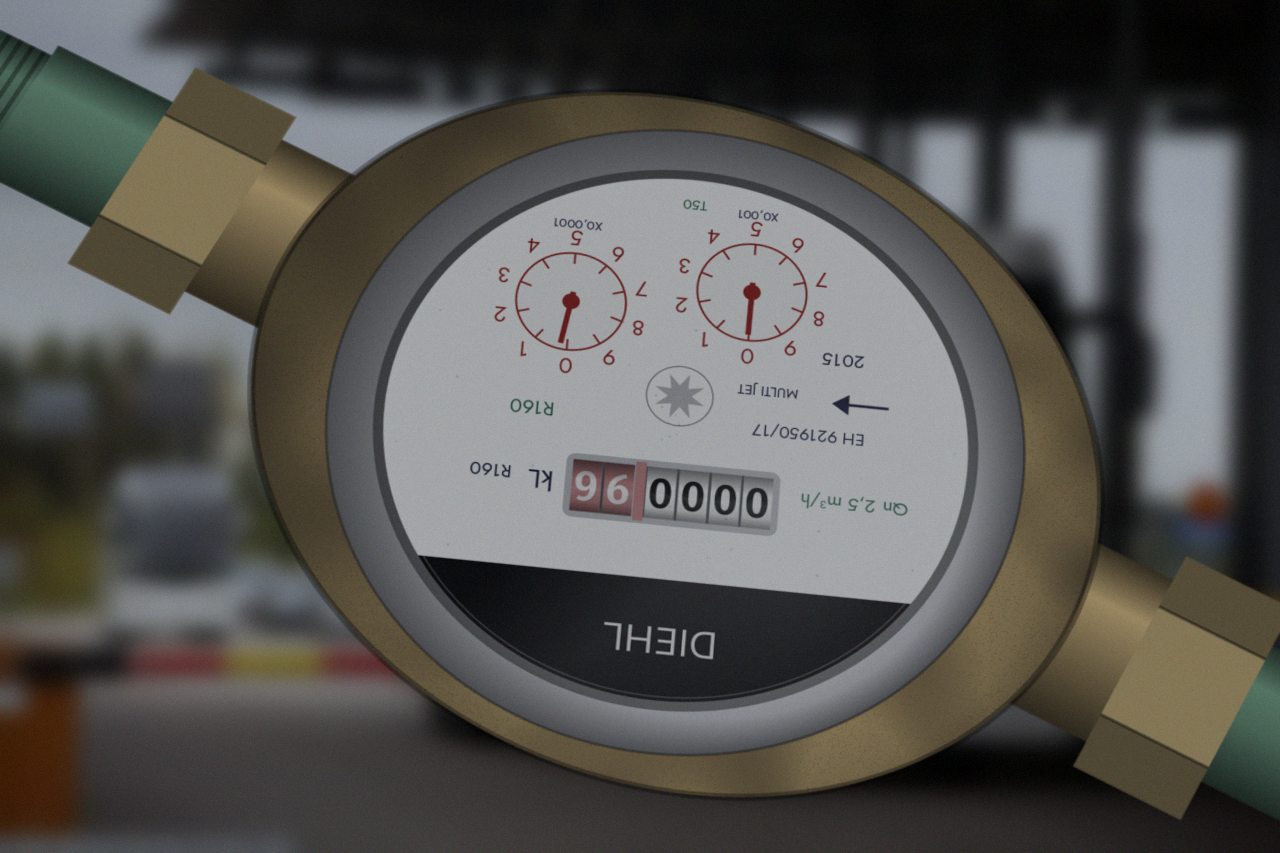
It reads value=0.9600 unit=kL
